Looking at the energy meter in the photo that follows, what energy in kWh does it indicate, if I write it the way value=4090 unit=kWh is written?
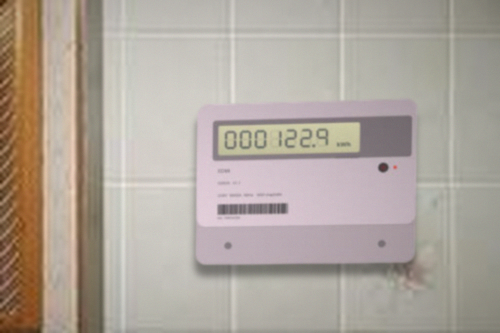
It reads value=122.9 unit=kWh
